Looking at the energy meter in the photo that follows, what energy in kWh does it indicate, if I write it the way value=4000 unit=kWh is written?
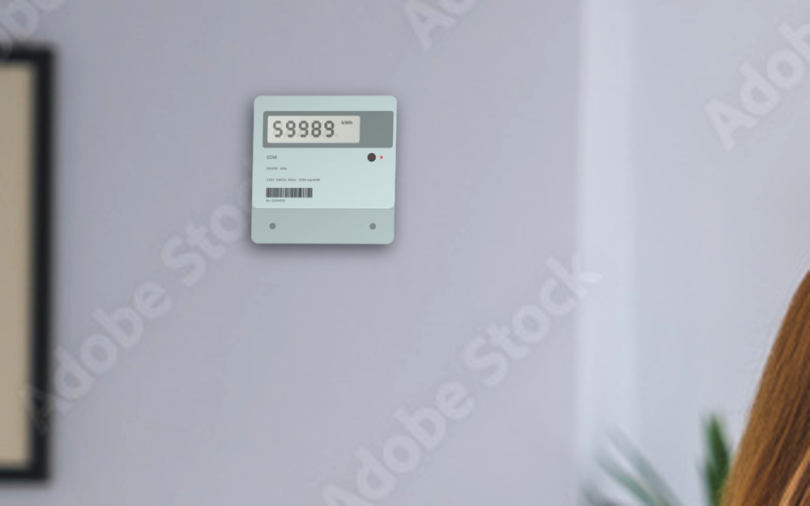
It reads value=59989 unit=kWh
